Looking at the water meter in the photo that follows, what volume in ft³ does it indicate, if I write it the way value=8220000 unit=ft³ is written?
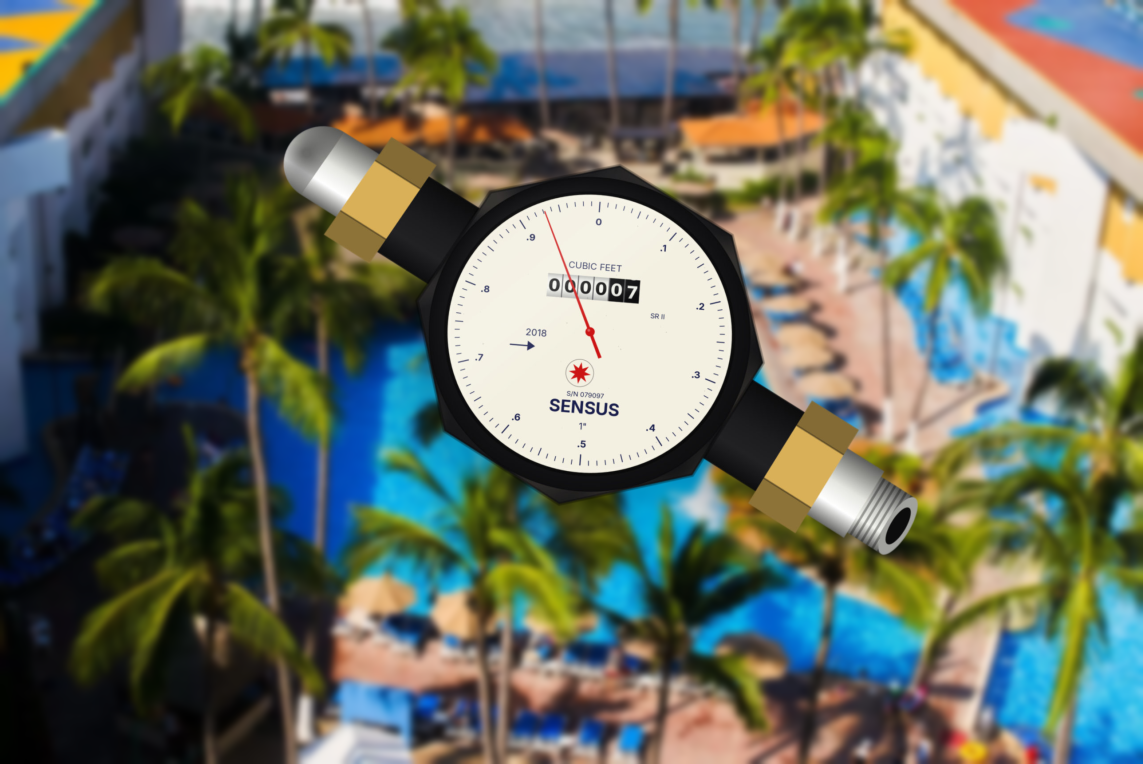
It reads value=6.93 unit=ft³
